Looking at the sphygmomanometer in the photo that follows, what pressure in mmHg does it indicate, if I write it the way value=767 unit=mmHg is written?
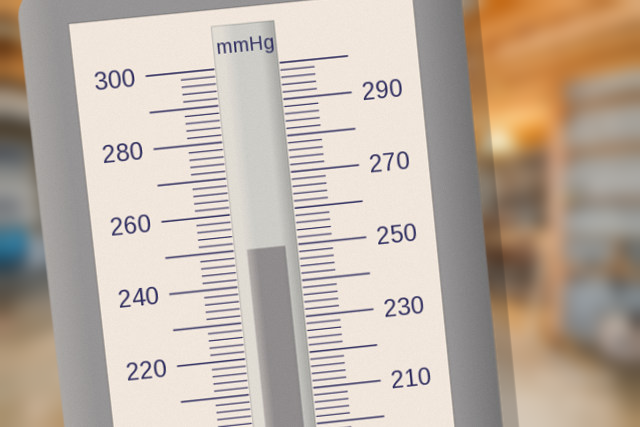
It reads value=250 unit=mmHg
